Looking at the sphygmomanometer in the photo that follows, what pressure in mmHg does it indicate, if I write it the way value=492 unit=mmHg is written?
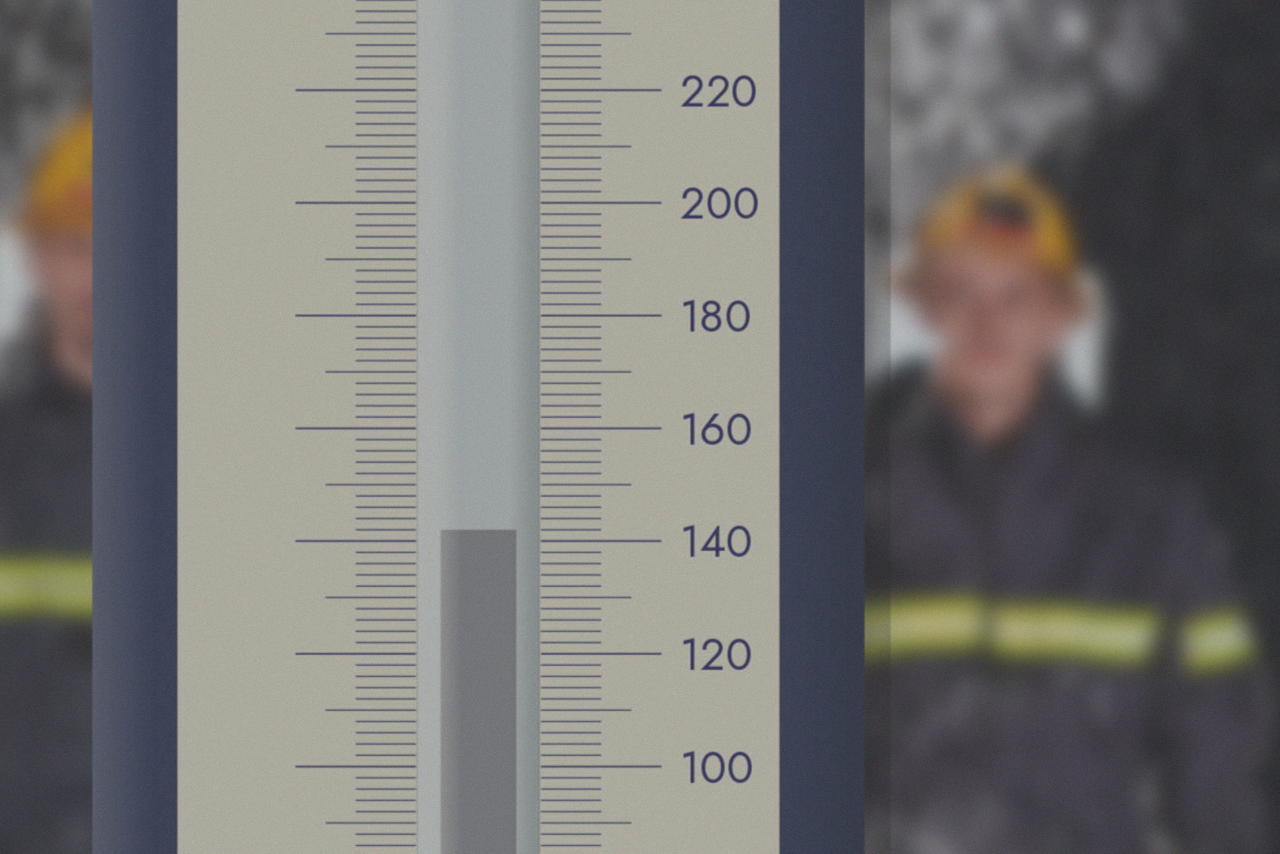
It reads value=142 unit=mmHg
